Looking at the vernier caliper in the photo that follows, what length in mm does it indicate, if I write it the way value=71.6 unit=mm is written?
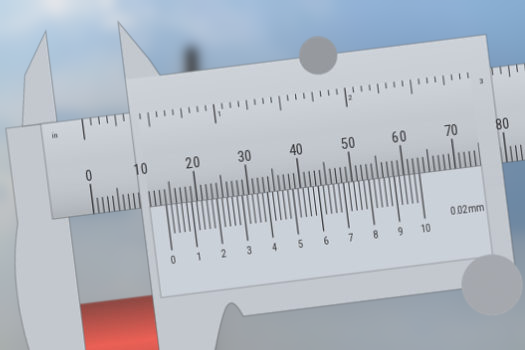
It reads value=14.0 unit=mm
